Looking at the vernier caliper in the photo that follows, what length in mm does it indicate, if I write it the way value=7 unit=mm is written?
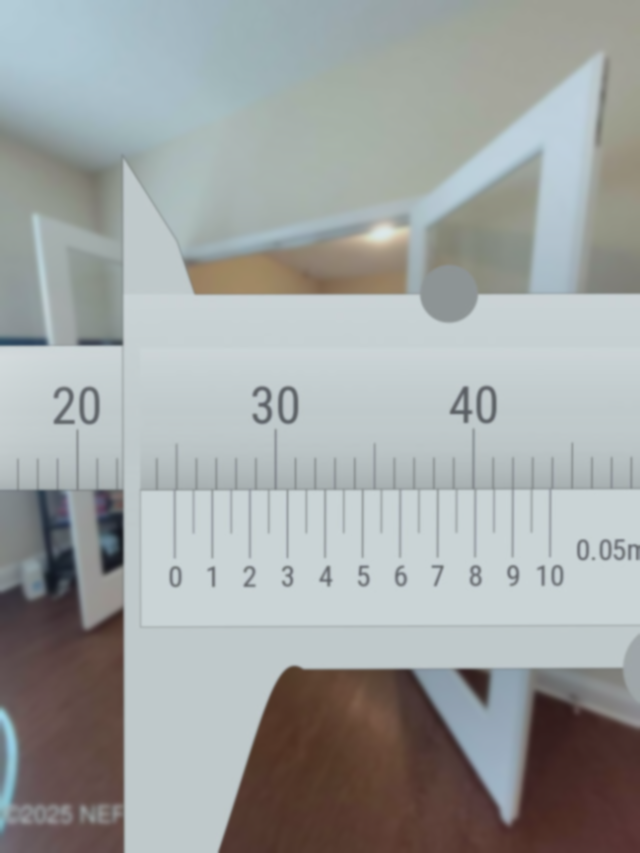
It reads value=24.9 unit=mm
